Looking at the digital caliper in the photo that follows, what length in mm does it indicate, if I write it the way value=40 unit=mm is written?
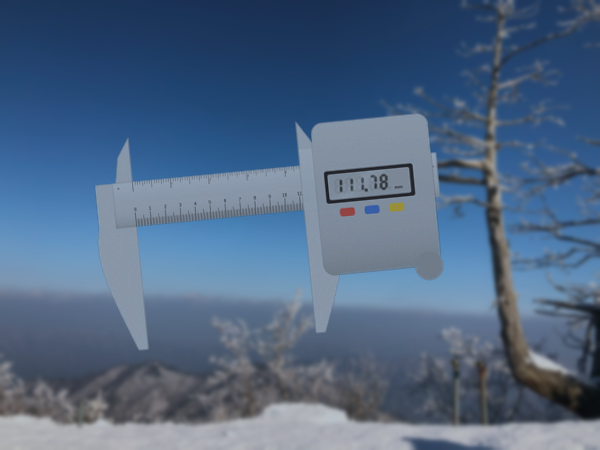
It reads value=111.78 unit=mm
